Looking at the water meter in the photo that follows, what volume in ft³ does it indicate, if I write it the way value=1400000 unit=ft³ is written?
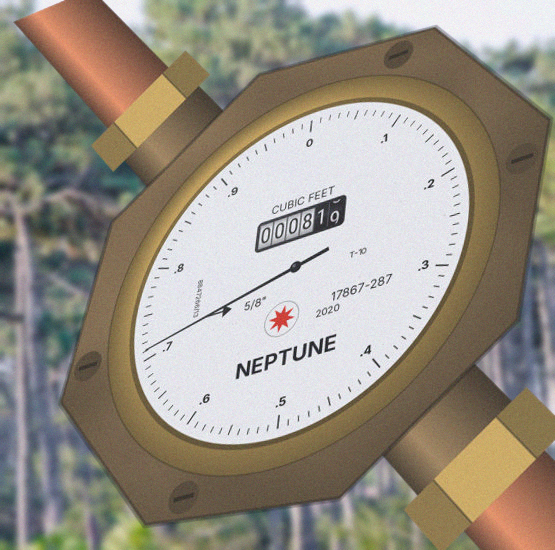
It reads value=818.71 unit=ft³
